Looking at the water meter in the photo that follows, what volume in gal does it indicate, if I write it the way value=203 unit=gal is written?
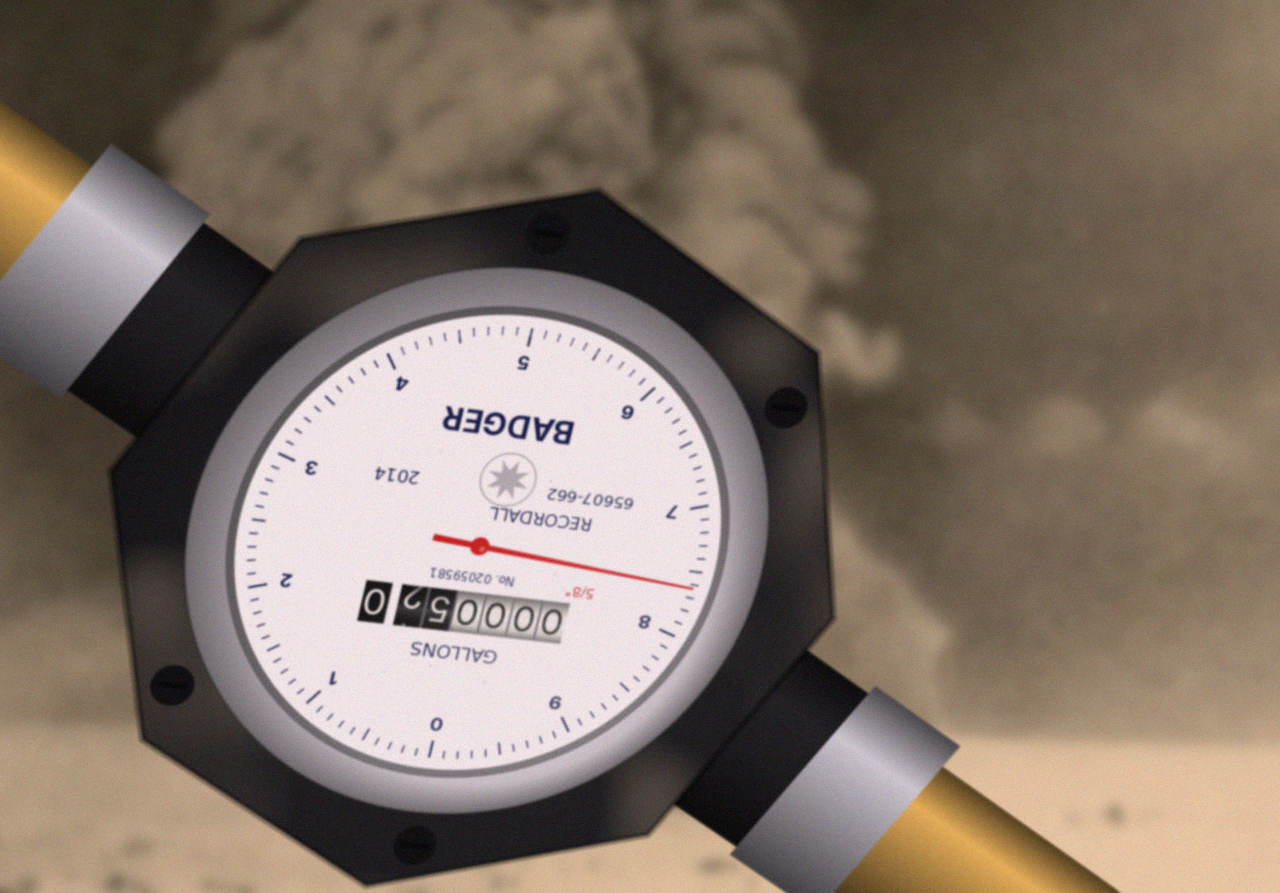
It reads value=517.6 unit=gal
